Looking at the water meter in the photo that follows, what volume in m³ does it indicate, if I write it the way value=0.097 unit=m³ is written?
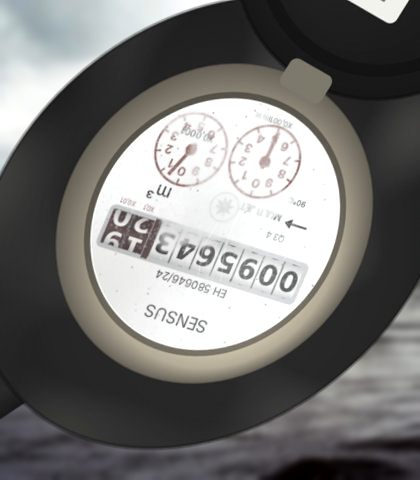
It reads value=95643.1950 unit=m³
